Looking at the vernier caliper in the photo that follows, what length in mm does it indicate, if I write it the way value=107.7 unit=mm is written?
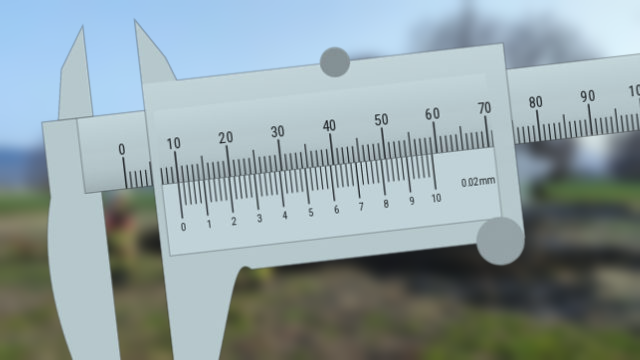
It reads value=10.0 unit=mm
